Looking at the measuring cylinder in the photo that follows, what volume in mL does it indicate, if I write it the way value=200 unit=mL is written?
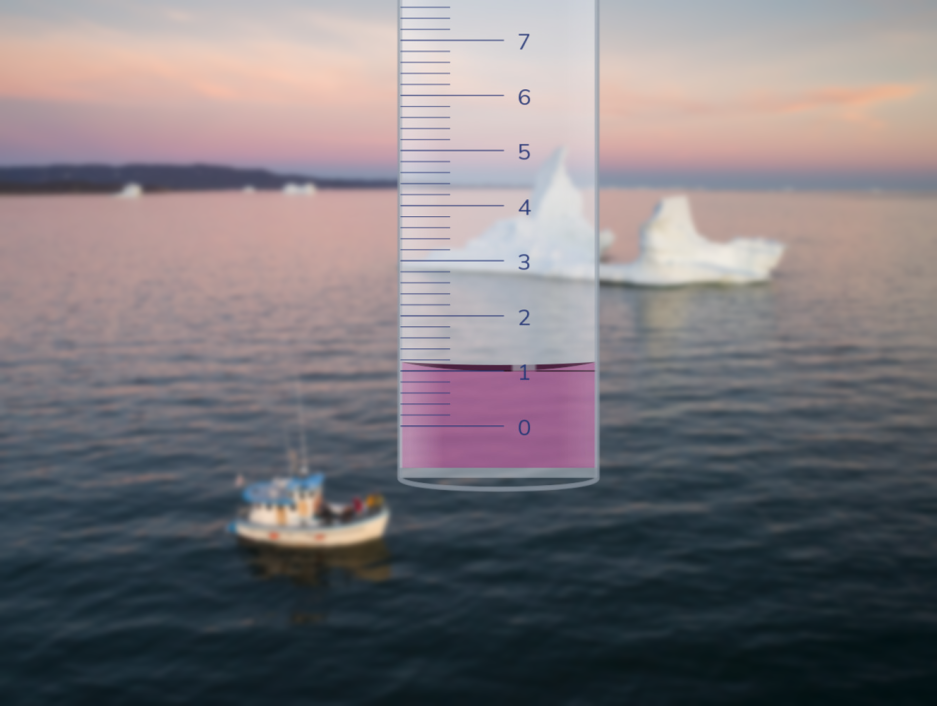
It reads value=1 unit=mL
